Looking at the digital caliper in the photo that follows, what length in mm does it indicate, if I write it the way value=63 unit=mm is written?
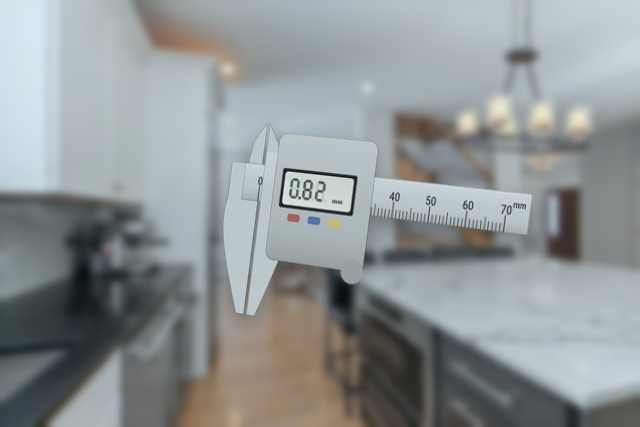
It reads value=0.82 unit=mm
